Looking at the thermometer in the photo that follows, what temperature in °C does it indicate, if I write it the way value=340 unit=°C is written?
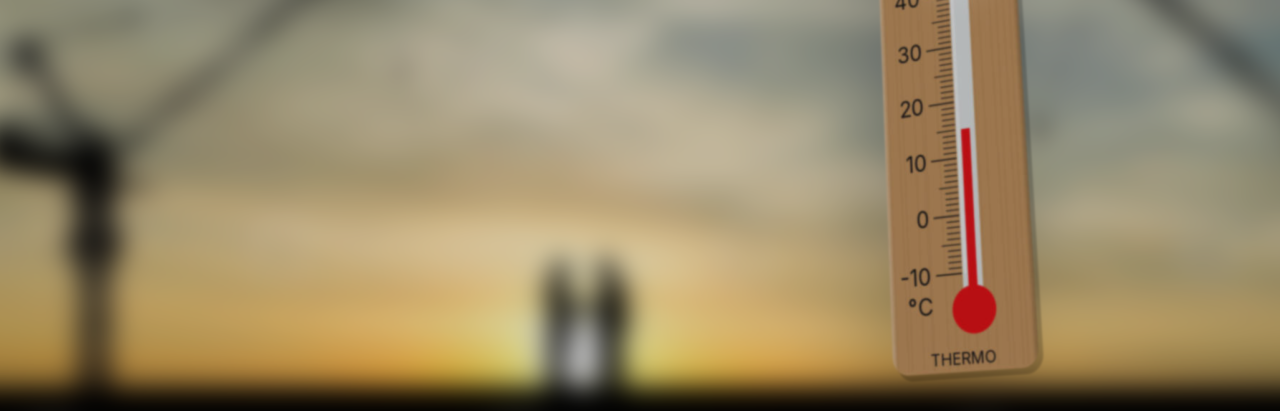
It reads value=15 unit=°C
